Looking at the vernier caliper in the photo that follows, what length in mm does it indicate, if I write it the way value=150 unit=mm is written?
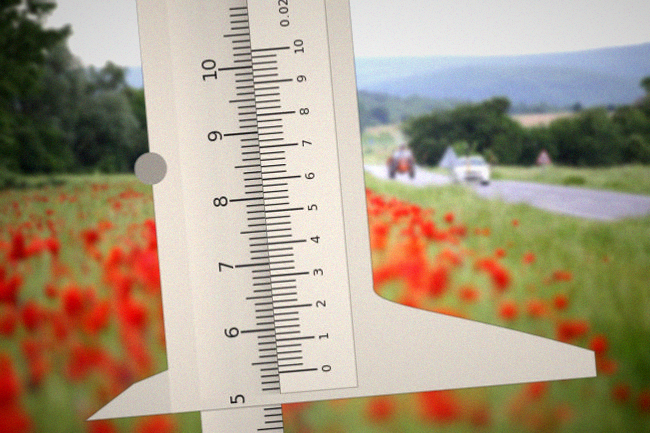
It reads value=53.4 unit=mm
